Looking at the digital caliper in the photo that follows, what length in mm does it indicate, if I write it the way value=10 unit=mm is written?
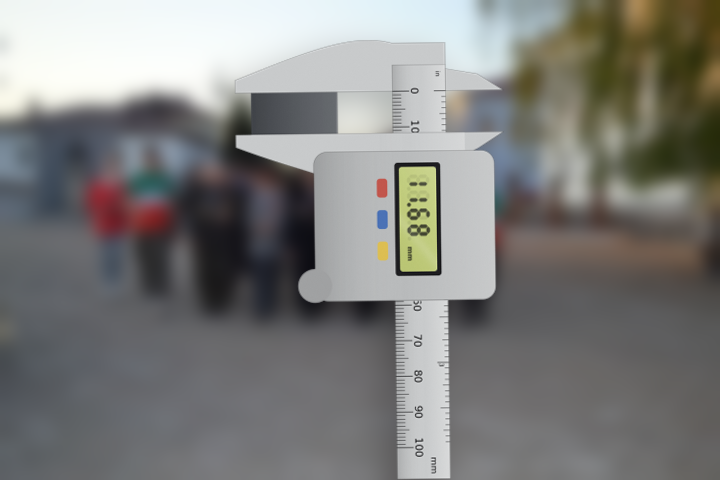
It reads value=11.68 unit=mm
